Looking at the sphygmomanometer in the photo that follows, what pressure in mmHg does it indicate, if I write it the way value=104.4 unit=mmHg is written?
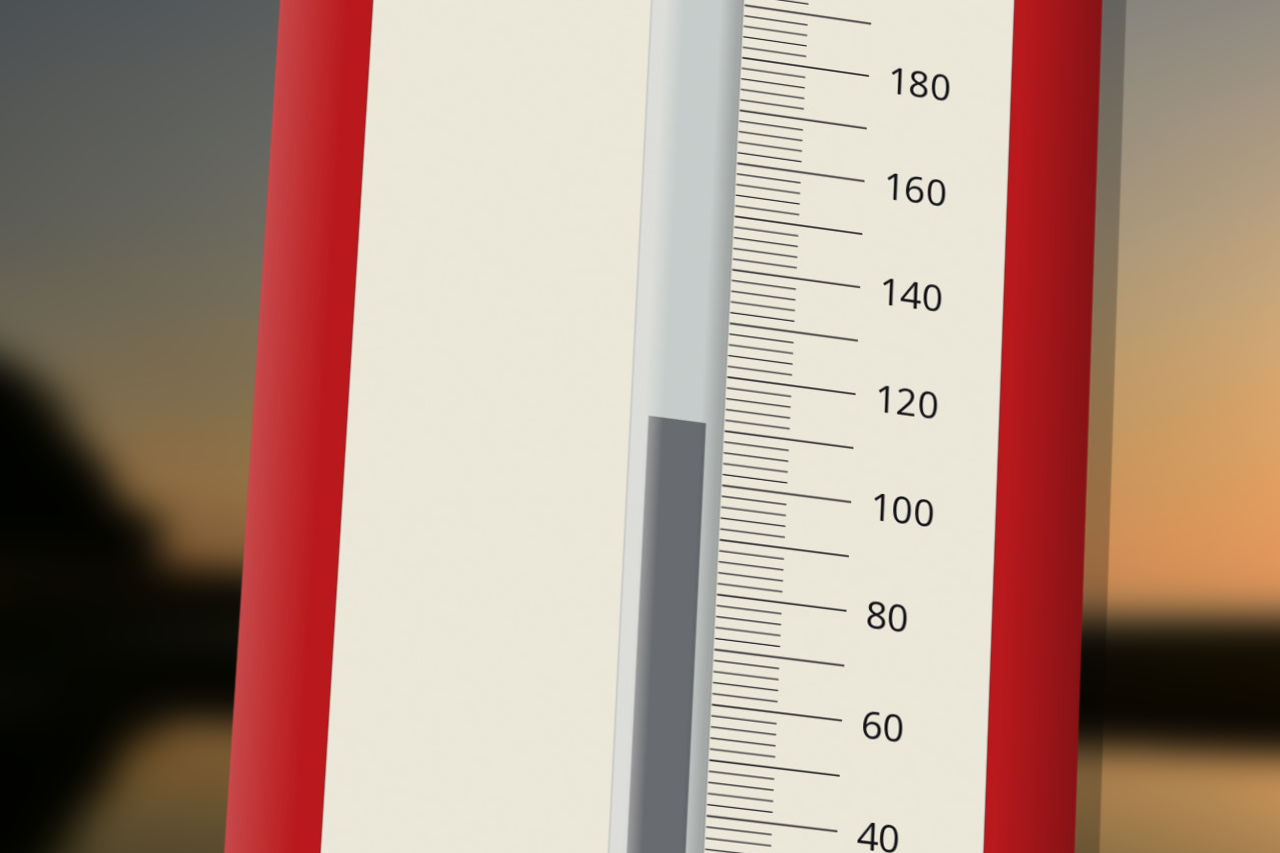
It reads value=111 unit=mmHg
